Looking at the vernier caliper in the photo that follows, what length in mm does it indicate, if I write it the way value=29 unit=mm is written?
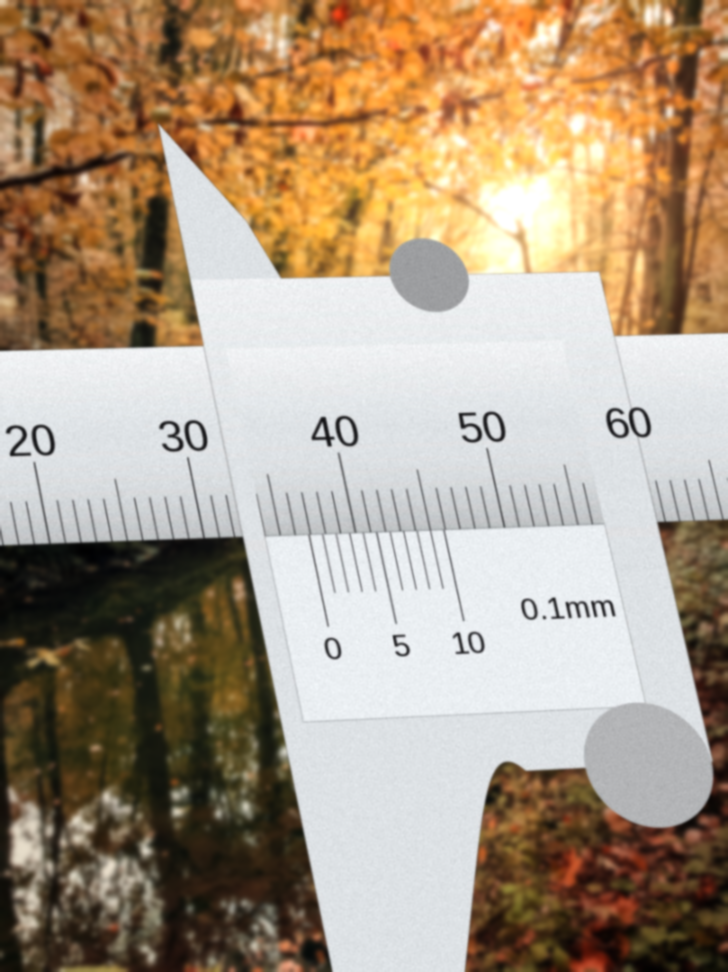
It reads value=36.9 unit=mm
